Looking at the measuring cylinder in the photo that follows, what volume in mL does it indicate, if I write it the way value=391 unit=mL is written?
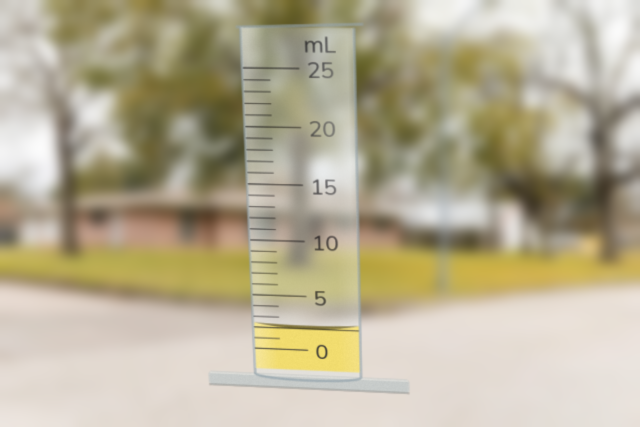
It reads value=2 unit=mL
